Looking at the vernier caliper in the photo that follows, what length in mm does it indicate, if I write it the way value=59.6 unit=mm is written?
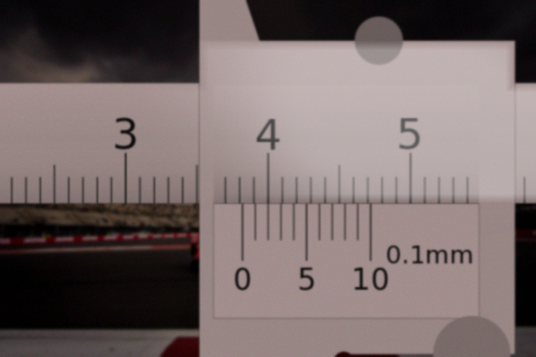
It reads value=38.2 unit=mm
